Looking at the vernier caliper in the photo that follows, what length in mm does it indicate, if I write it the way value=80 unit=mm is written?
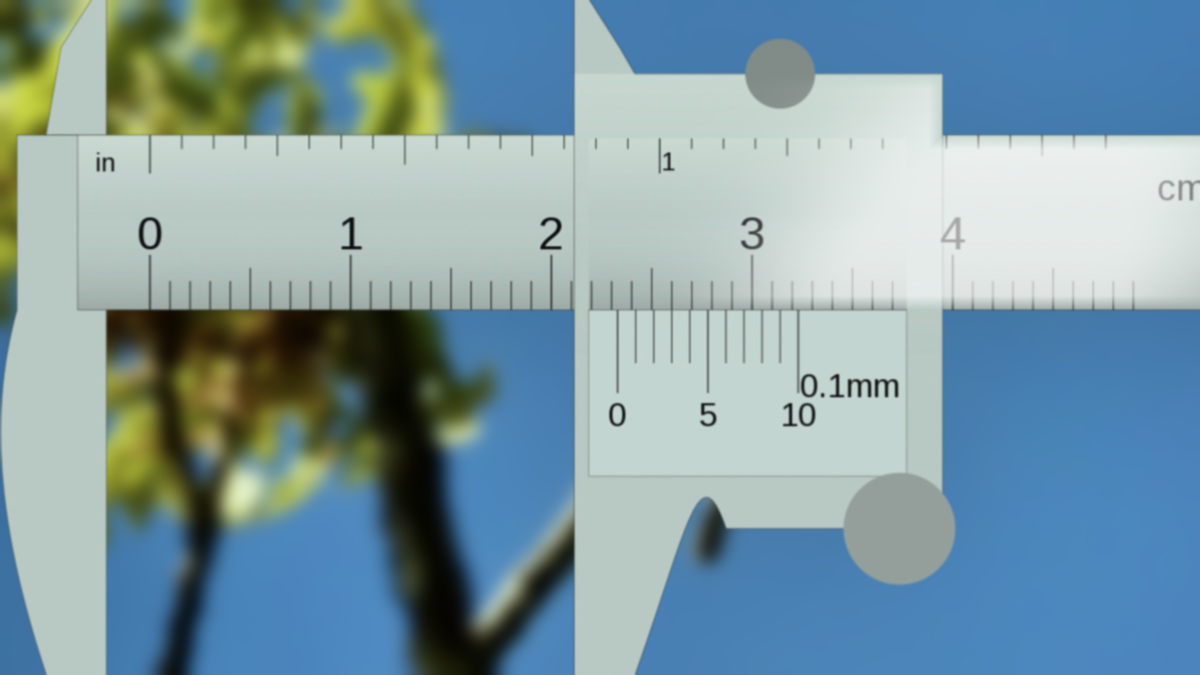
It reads value=23.3 unit=mm
